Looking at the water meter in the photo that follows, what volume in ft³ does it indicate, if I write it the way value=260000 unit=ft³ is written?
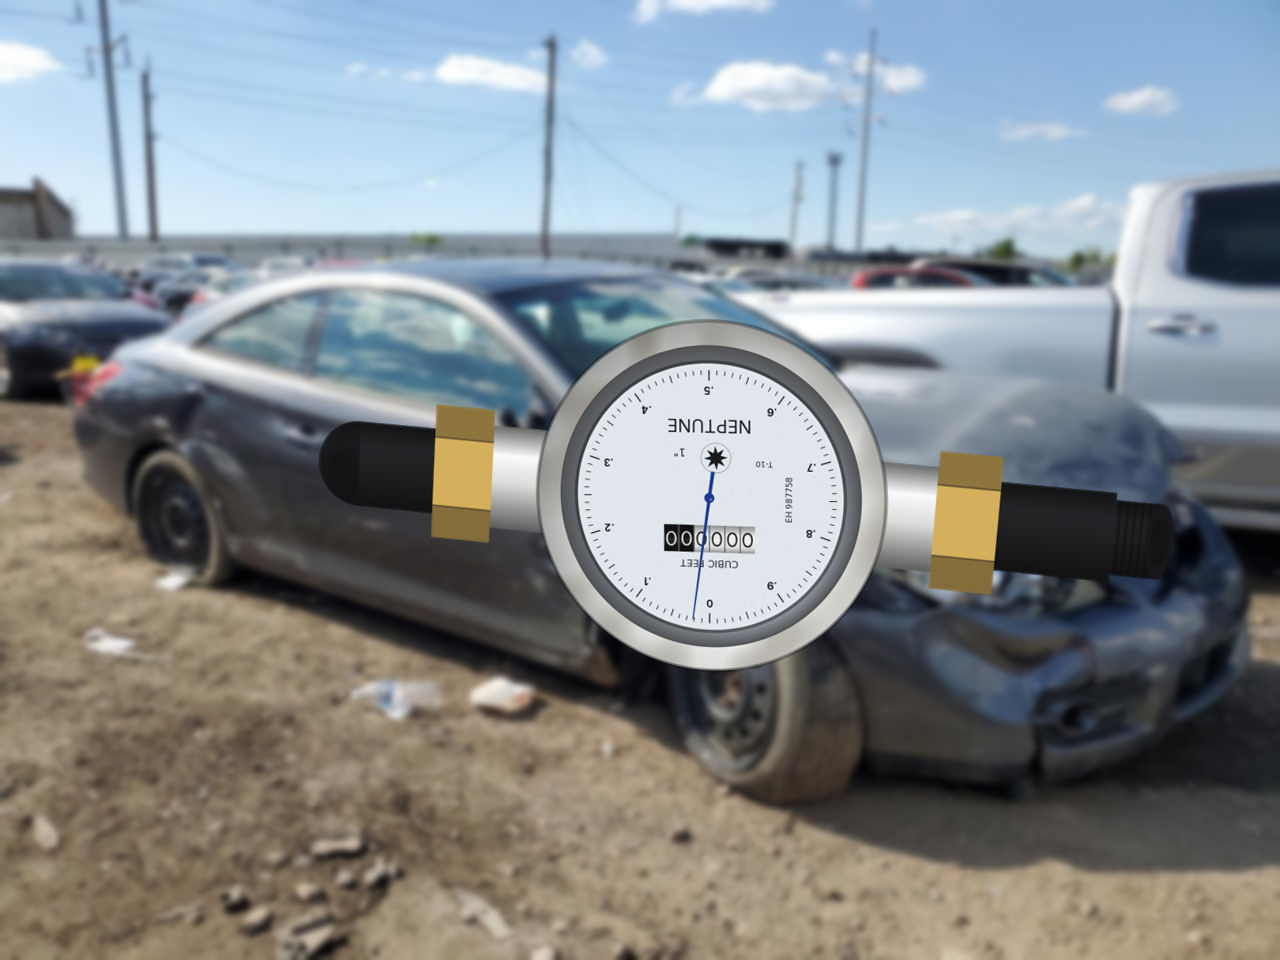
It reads value=0.02 unit=ft³
